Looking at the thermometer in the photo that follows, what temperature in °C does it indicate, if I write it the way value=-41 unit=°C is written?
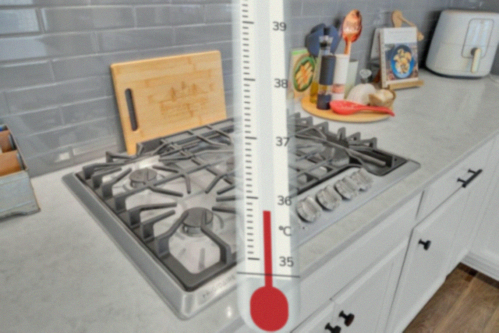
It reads value=35.8 unit=°C
